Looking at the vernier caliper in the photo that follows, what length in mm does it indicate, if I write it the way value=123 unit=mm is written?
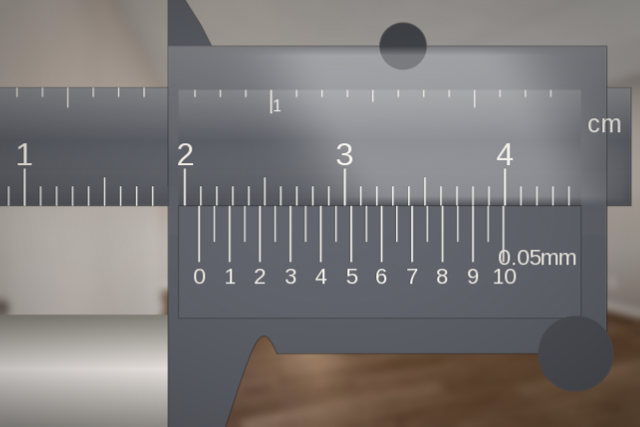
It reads value=20.9 unit=mm
